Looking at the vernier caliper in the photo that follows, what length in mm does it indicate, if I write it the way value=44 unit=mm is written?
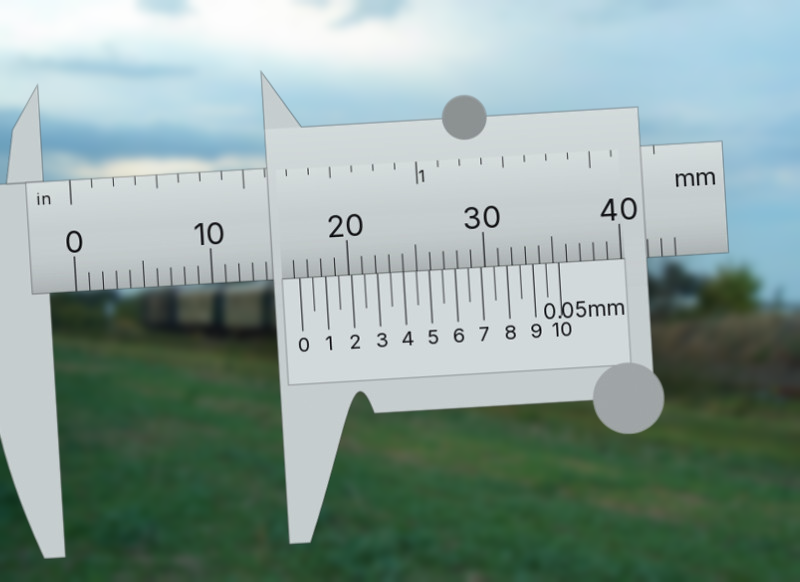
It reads value=16.4 unit=mm
